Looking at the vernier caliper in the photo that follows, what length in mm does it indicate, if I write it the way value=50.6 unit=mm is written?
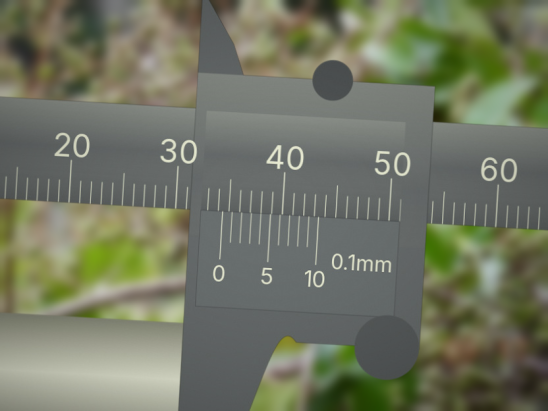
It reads value=34.4 unit=mm
